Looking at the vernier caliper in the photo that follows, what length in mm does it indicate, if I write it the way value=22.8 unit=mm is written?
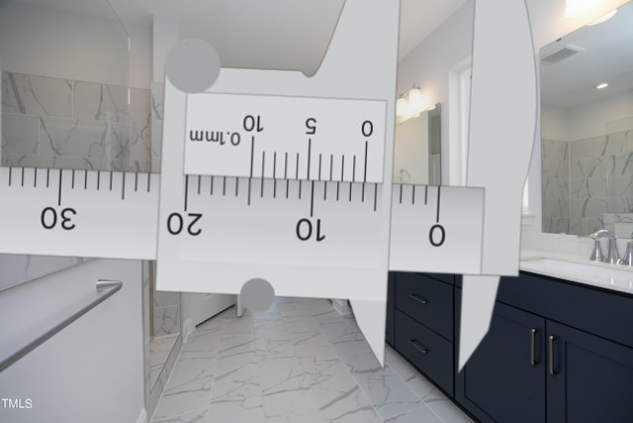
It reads value=5.9 unit=mm
